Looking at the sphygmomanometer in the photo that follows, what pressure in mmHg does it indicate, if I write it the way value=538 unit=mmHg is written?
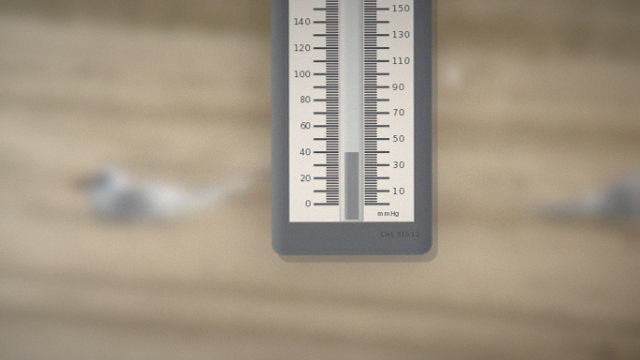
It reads value=40 unit=mmHg
